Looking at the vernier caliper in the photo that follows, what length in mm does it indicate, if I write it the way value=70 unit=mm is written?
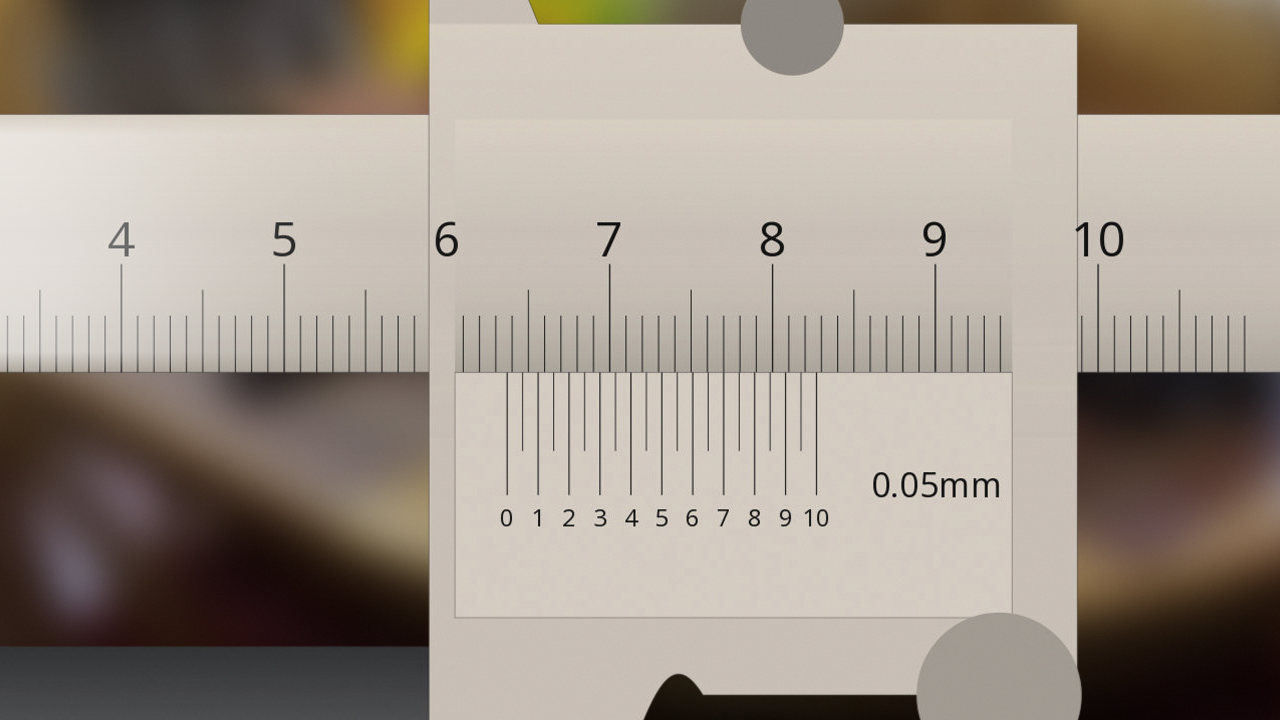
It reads value=63.7 unit=mm
